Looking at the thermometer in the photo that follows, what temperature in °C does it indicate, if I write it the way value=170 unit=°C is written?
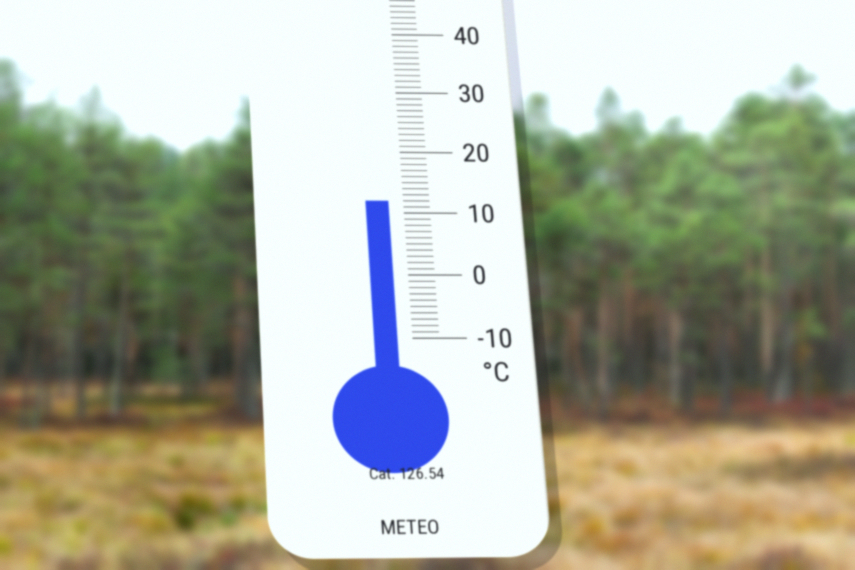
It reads value=12 unit=°C
